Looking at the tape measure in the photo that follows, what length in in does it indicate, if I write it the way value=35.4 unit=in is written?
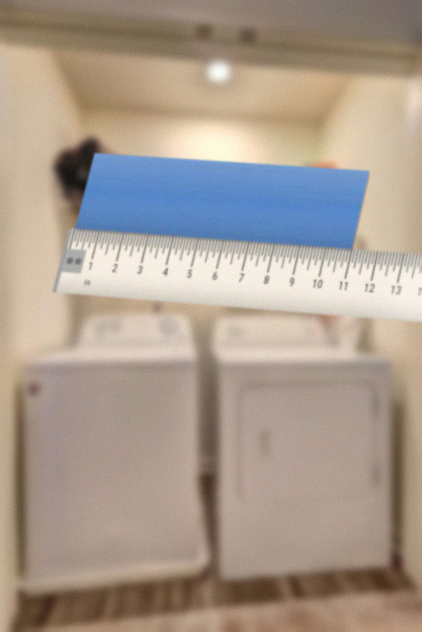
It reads value=11 unit=in
